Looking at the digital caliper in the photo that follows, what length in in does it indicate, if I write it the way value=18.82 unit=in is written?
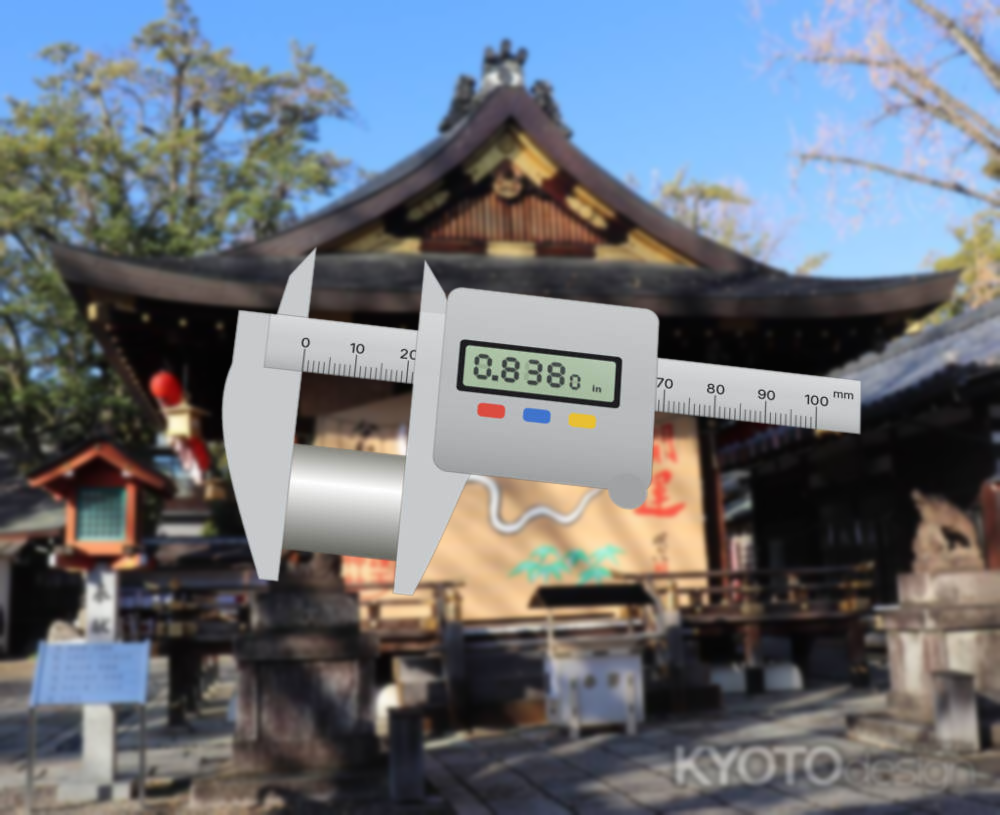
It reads value=0.8380 unit=in
